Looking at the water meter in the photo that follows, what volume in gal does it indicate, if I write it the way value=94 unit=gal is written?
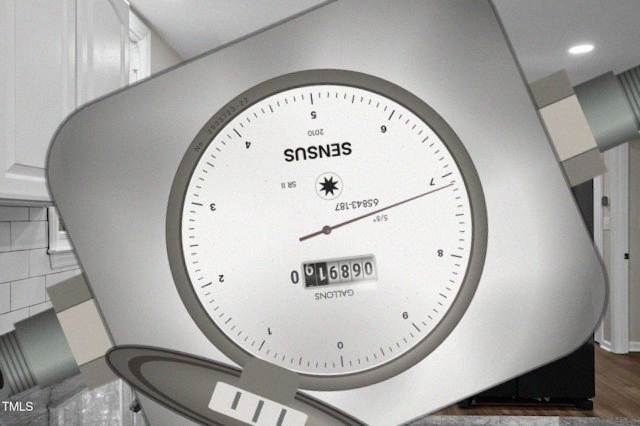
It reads value=689187.1 unit=gal
